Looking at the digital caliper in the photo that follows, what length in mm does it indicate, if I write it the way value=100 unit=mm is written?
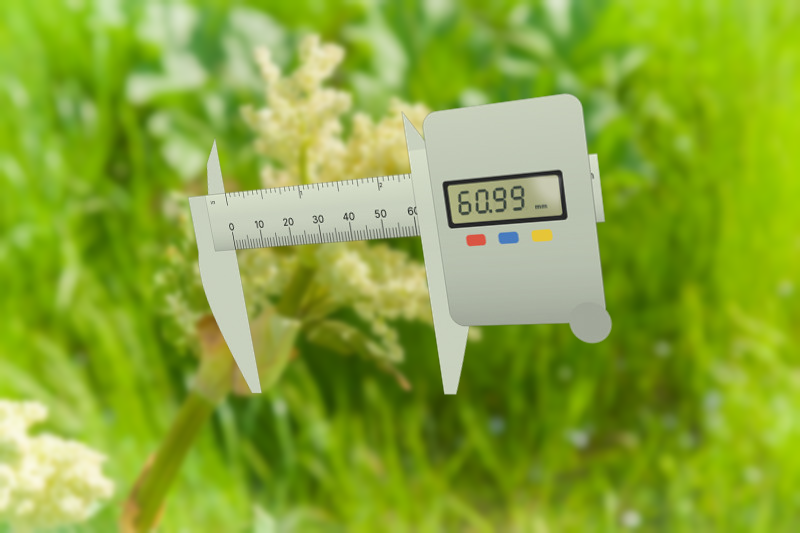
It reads value=60.99 unit=mm
